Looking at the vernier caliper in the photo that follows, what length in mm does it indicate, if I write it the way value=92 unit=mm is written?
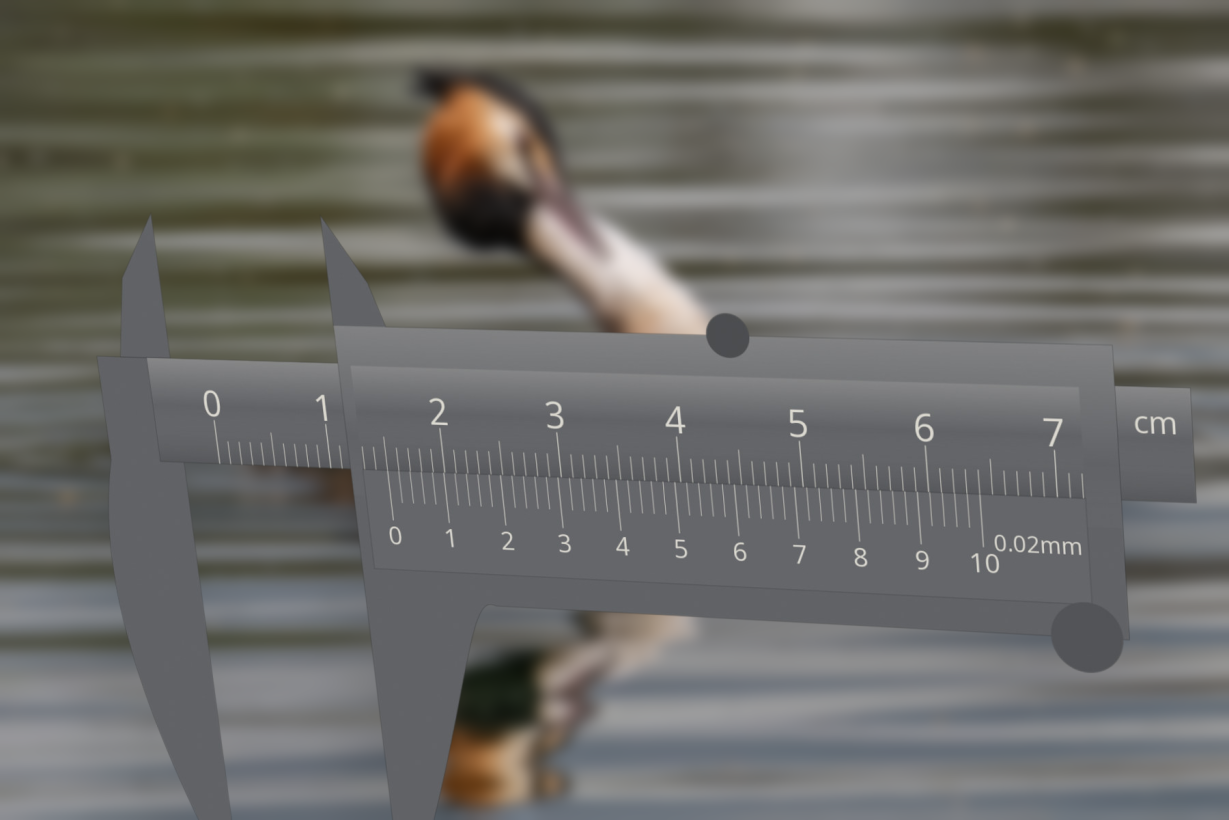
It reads value=15.0 unit=mm
